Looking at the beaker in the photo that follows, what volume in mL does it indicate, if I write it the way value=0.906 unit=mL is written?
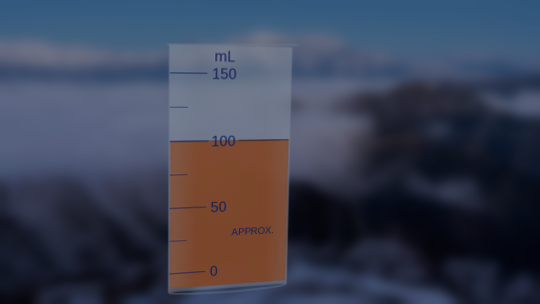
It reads value=100 unit=mL
